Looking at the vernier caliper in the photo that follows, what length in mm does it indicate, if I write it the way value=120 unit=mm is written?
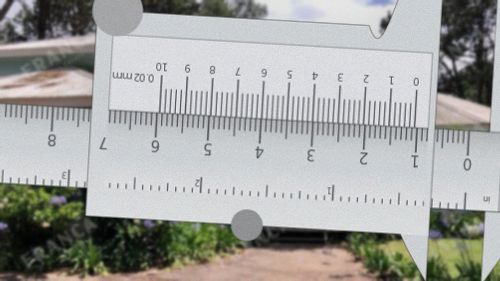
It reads value=10.5 unit=mm
